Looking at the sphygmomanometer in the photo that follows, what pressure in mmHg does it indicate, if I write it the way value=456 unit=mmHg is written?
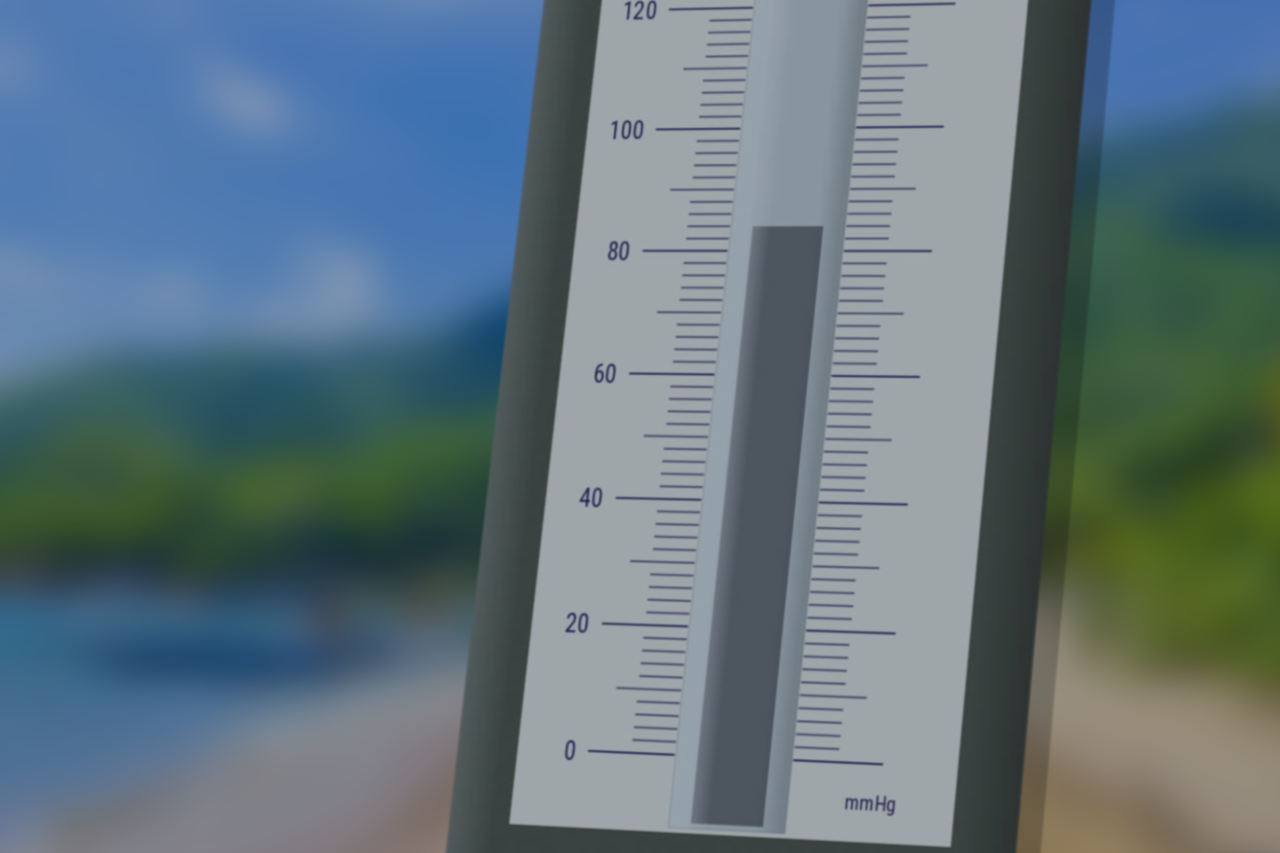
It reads value=84 unit=mmHg
